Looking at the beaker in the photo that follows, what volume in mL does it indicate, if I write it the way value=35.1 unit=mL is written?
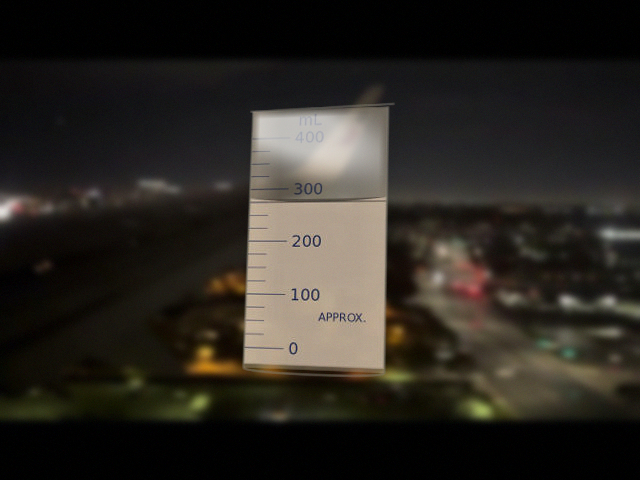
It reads value=275 unit=mL
